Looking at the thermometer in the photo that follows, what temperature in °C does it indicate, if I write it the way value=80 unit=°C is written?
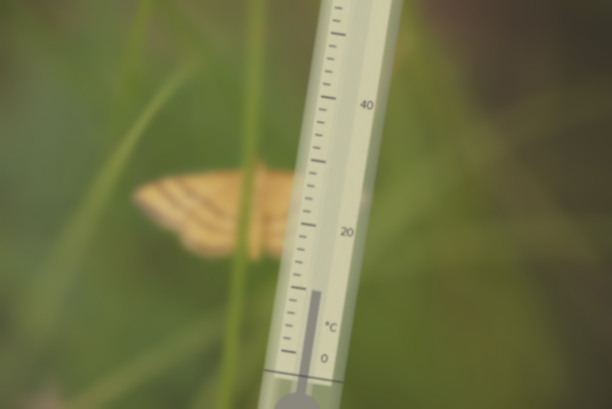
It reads value=10 unit=°C
